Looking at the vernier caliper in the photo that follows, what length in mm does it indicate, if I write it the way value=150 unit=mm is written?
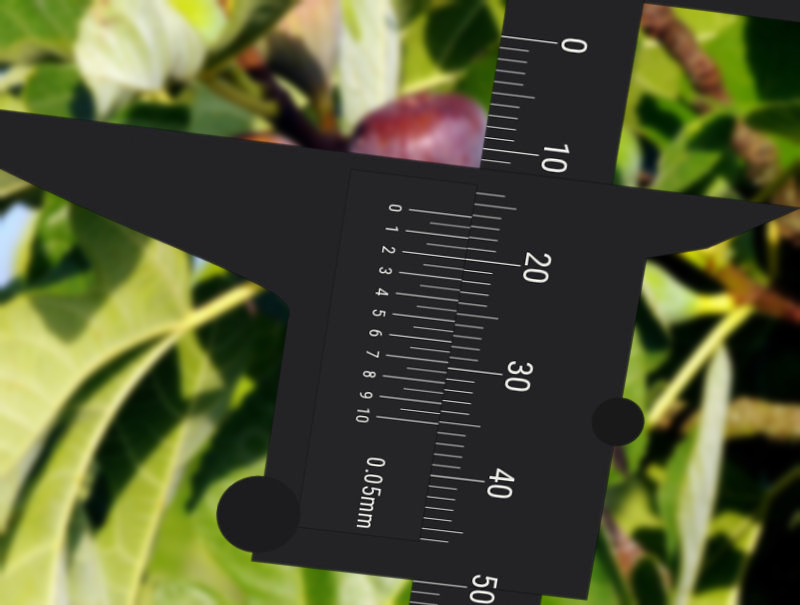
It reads value=16.2 unit=mm
